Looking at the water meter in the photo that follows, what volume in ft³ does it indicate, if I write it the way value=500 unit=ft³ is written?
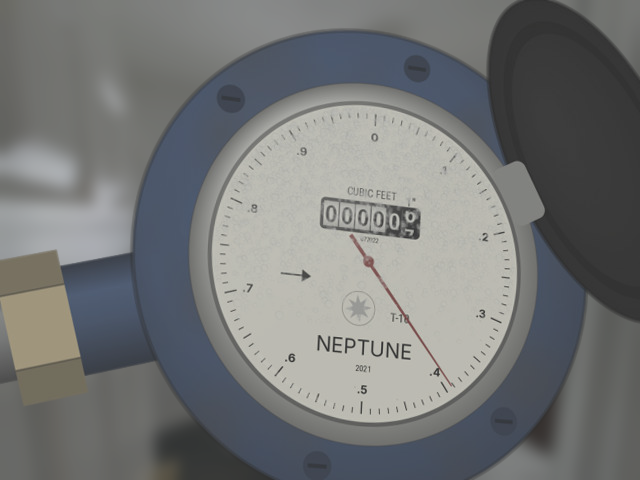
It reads value=6.39 unit=ft³
